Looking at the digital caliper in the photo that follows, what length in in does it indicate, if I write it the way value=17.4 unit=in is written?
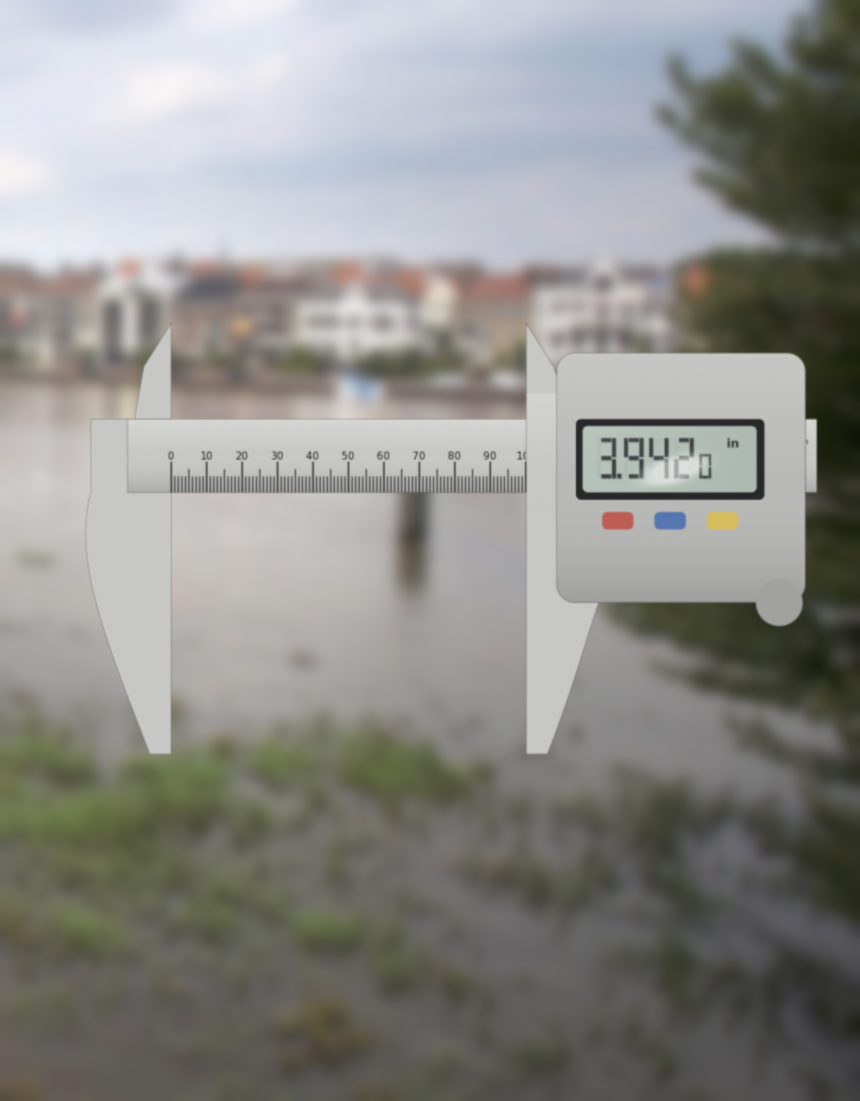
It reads value=3.9420 unit=in
